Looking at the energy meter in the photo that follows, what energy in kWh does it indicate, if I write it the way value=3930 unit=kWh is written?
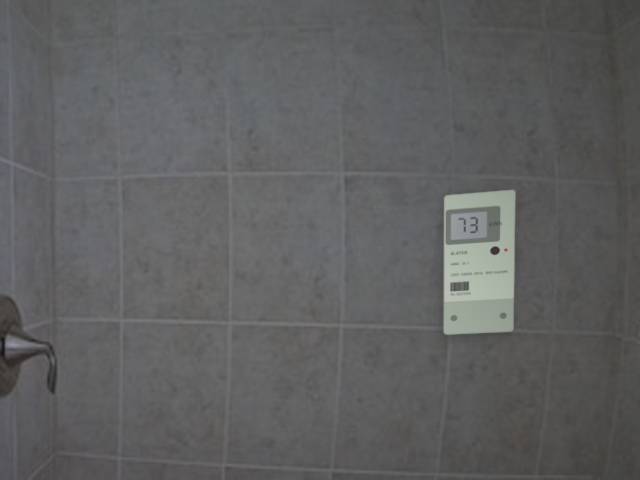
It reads value=73 unit=kWh
